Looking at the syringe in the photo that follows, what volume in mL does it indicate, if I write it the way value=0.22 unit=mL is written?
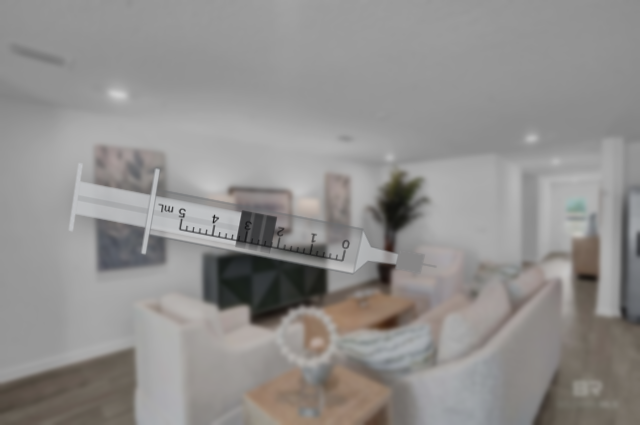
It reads value=2.2 unit=mL
